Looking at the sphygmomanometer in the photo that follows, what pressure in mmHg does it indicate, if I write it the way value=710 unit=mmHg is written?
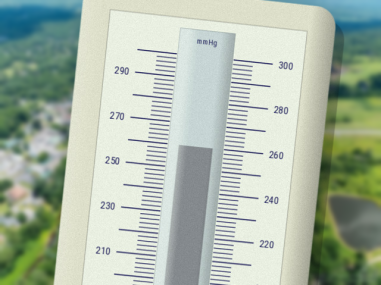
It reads value=260 unit=mmHg
